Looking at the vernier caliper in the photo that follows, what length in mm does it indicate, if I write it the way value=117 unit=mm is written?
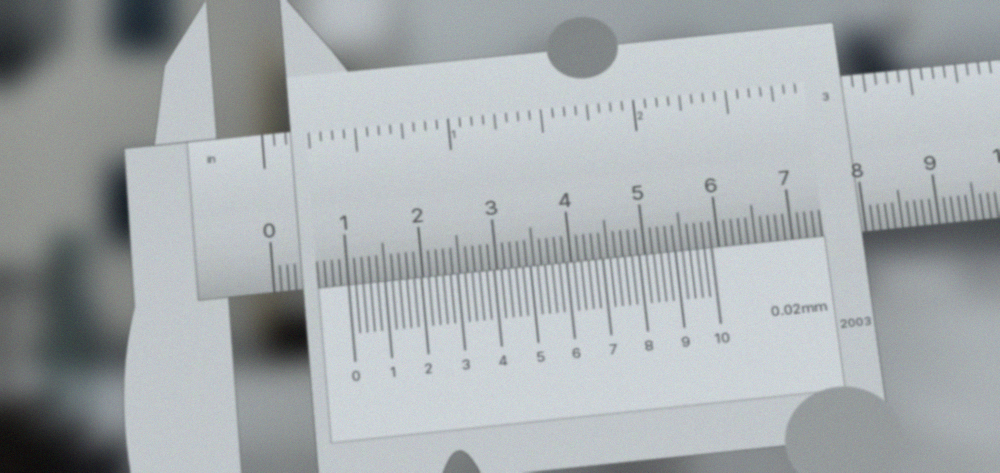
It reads value=10.0 unit=mm
